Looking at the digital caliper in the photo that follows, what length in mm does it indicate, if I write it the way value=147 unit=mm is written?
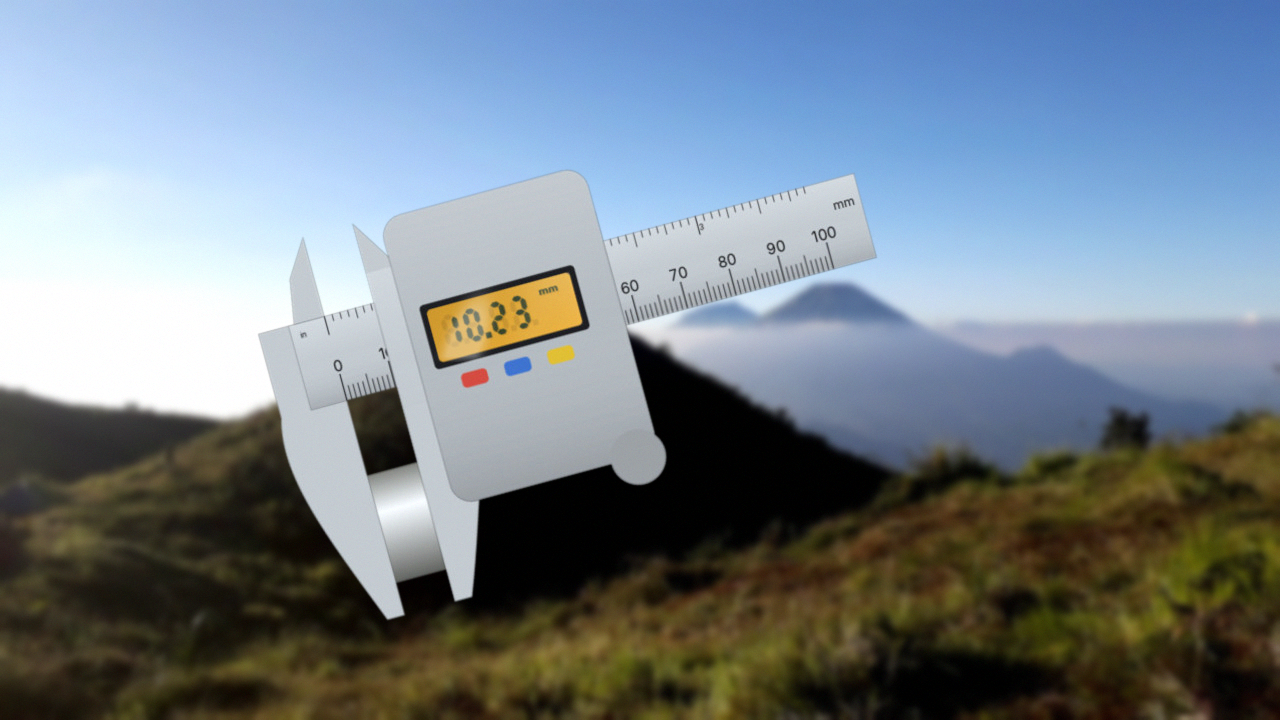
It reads value=10.23 unit=mm
